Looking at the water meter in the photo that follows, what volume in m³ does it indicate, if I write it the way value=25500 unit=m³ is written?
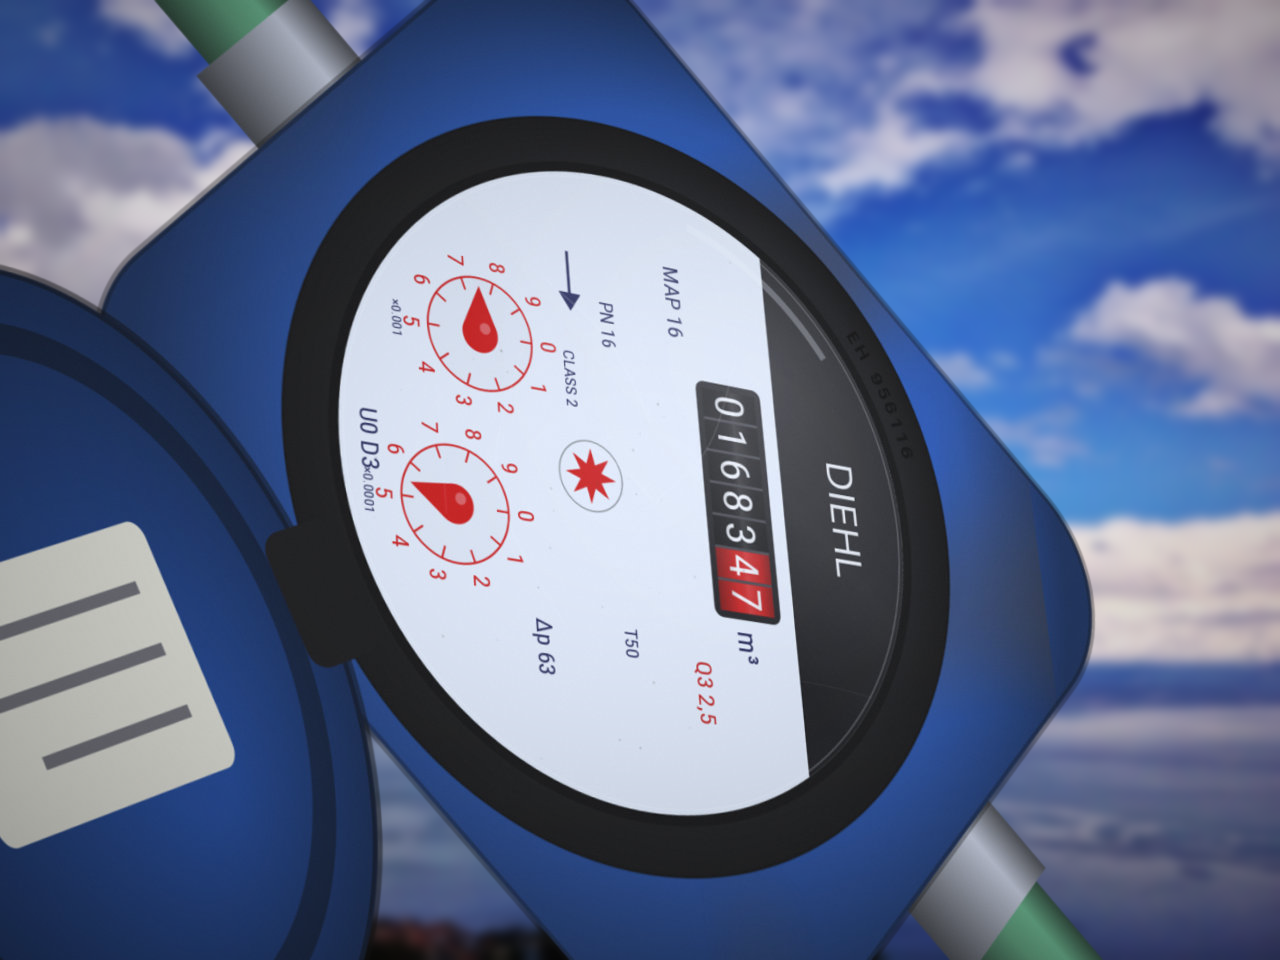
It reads value=1683.4775 unit=m³
